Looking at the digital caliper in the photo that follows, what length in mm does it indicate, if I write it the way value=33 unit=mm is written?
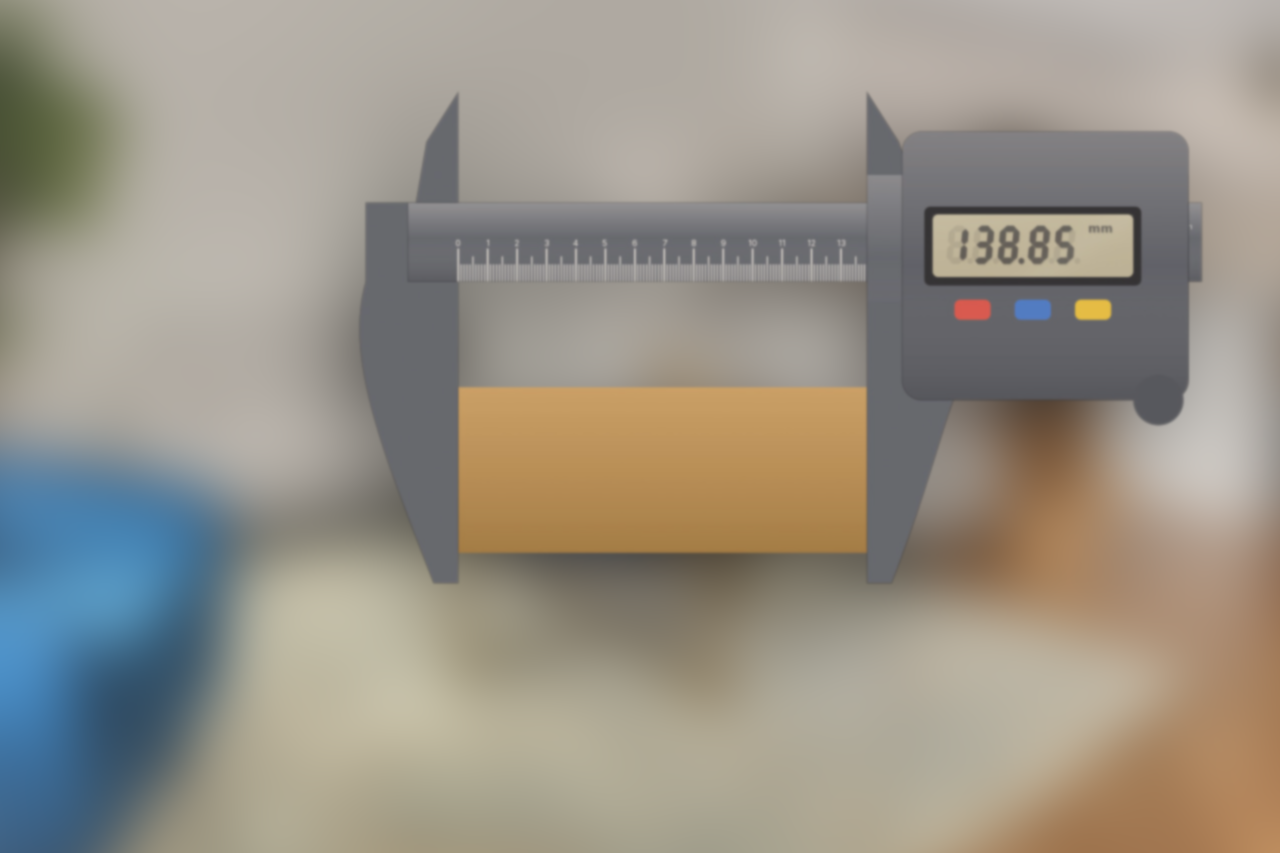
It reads value=138.85 unit=mm
